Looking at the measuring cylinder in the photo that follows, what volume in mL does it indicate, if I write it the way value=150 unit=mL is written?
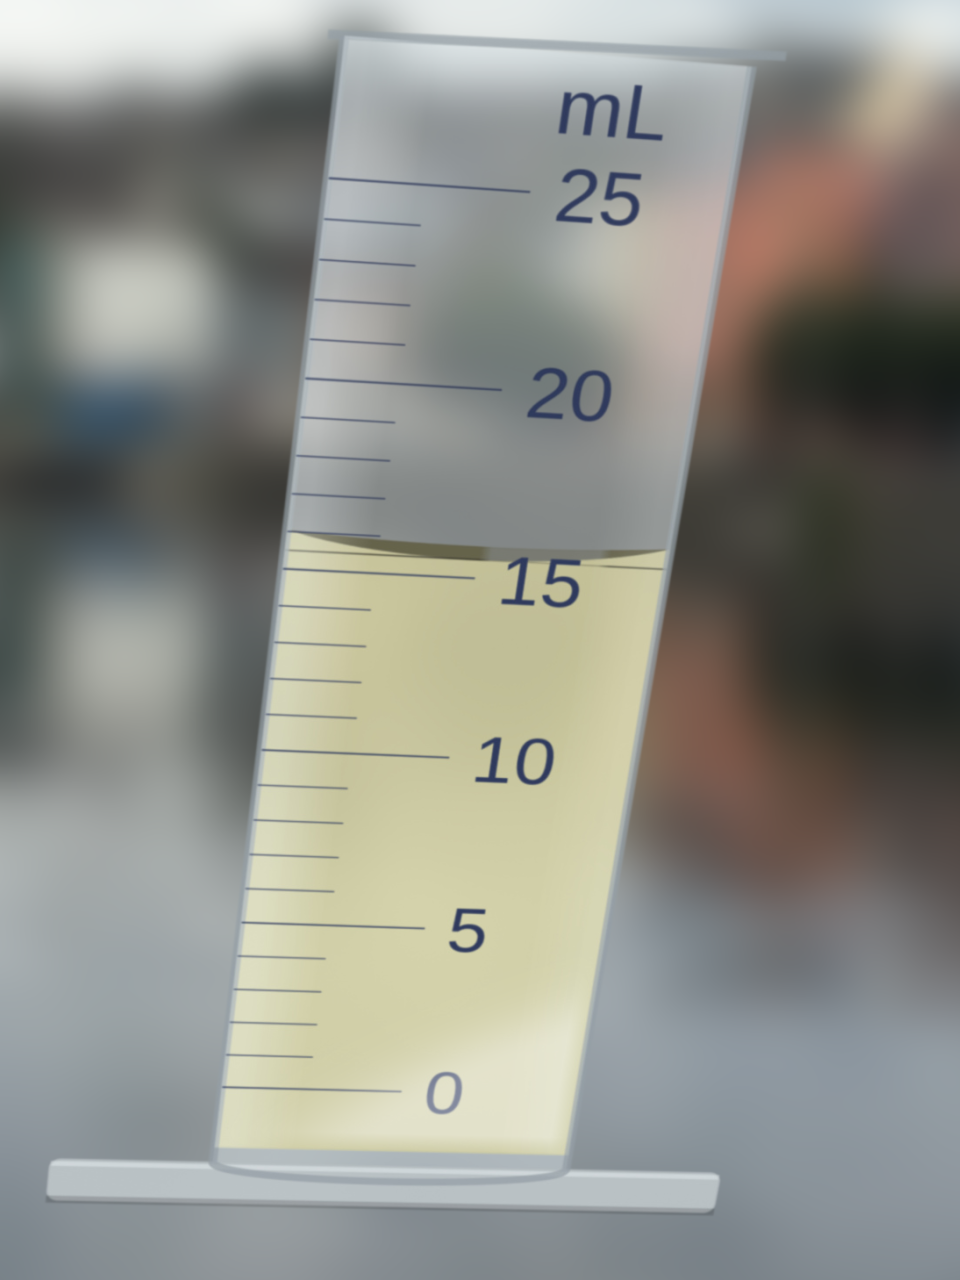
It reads value=15.5 unit=mL
